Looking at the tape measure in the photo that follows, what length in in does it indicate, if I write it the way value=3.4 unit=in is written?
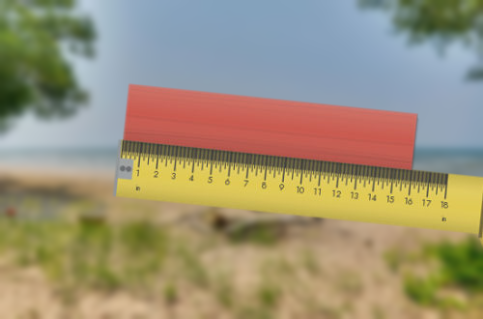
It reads value=16 unit=in
